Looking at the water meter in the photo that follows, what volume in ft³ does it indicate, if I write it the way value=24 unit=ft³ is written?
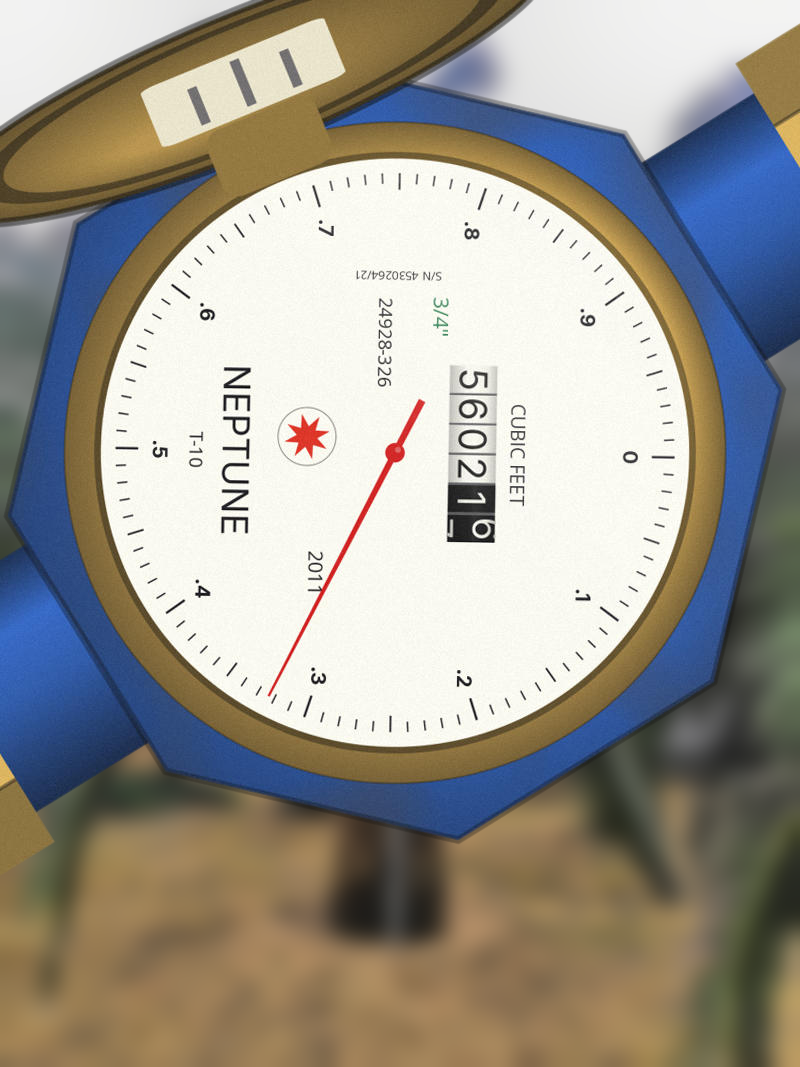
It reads value=560216.32 unit=ft³
